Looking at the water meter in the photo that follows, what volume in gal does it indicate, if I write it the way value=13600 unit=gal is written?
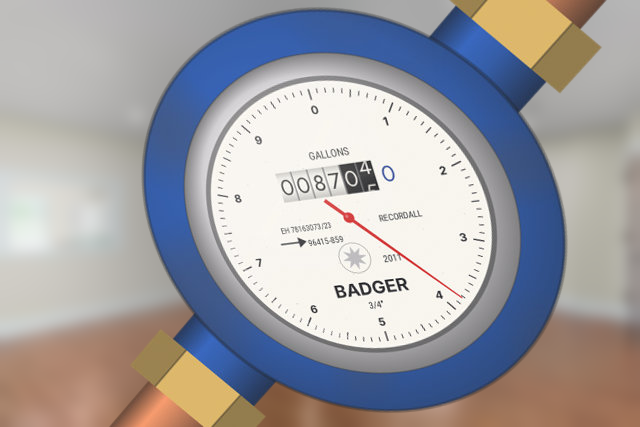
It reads value=87043.8 unit=gal
